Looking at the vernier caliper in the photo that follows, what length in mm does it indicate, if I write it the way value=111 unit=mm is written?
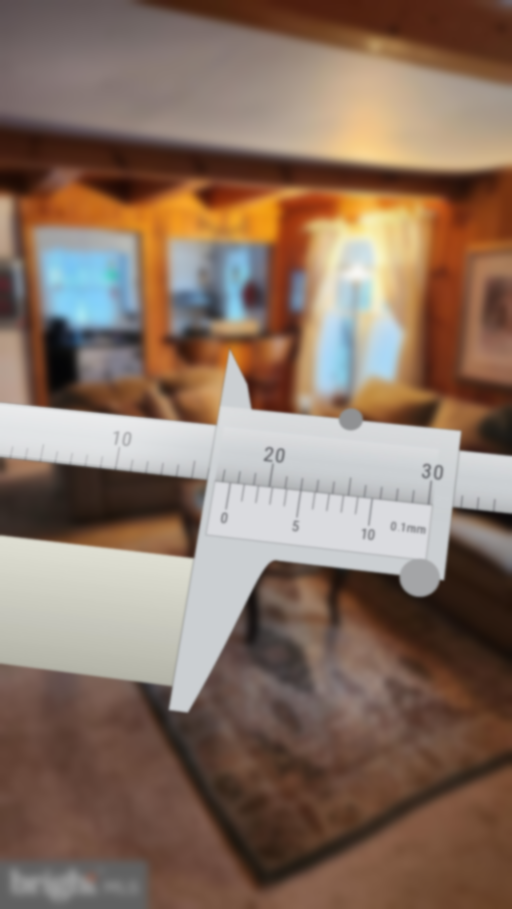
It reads value=17.5 unit=mm
